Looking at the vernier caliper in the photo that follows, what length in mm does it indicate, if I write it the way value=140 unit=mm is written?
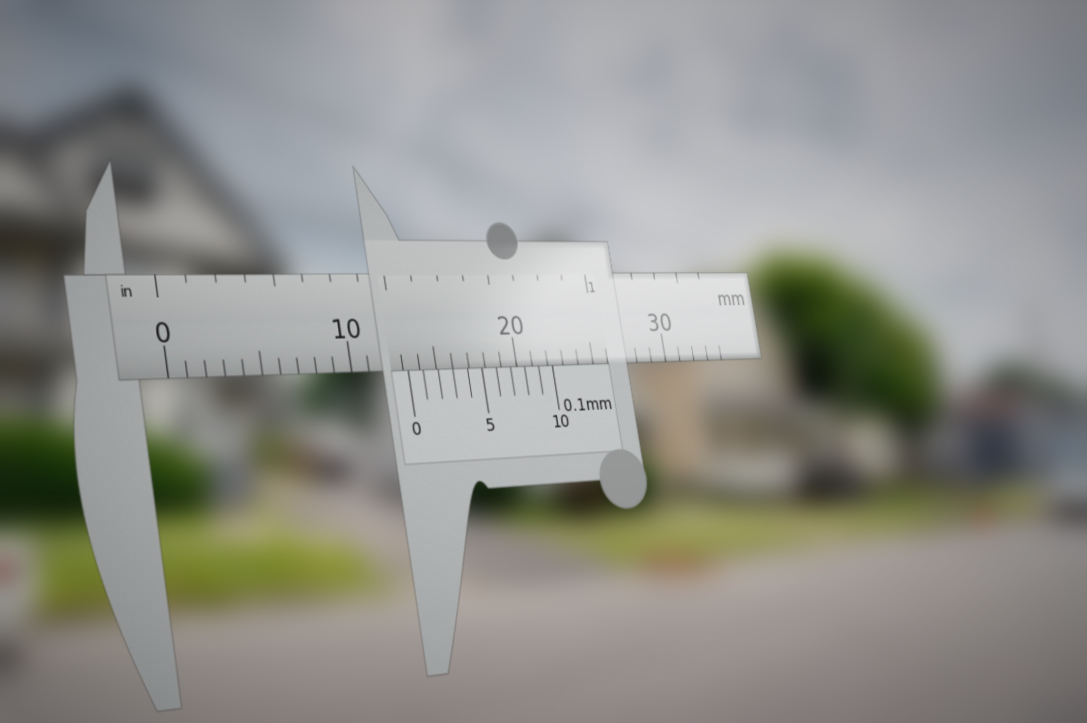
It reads value=13.3 unit=mm
